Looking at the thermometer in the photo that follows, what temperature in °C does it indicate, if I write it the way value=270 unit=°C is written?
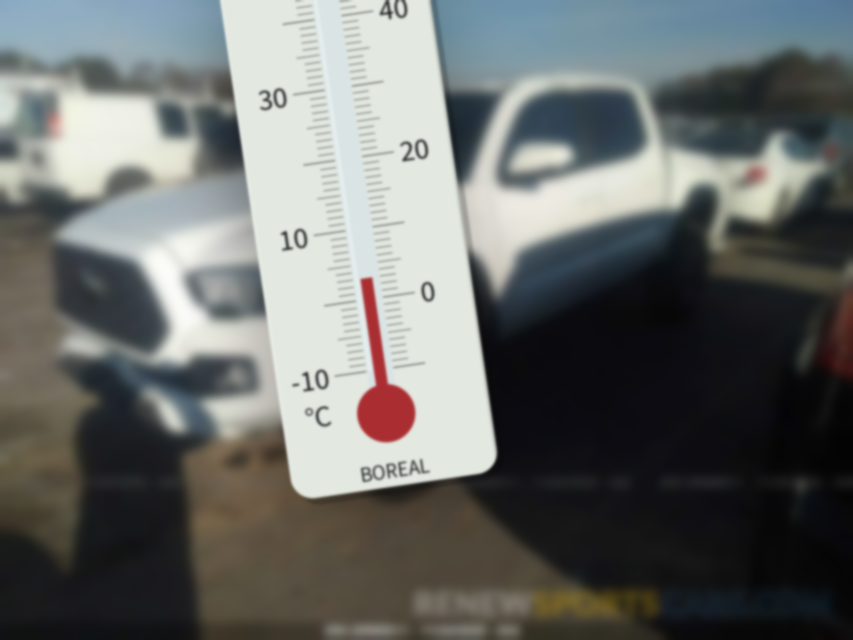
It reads value=3 unit=°C
